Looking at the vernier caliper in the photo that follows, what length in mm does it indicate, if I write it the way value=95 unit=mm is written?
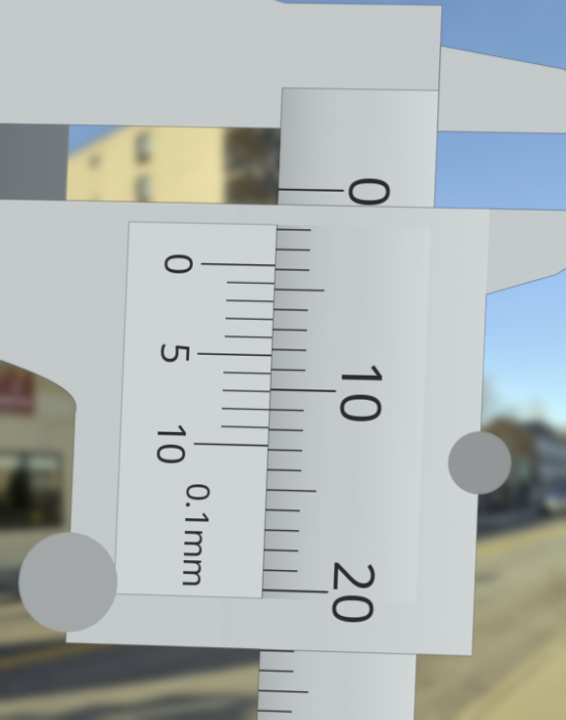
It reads value=3.8 unit=mm
